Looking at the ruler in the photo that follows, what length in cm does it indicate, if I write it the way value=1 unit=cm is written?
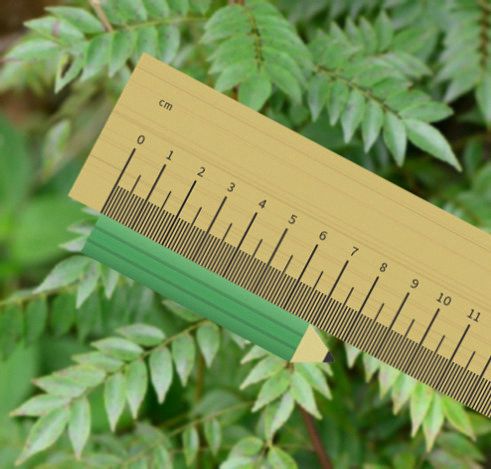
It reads value=8 unit=cm
